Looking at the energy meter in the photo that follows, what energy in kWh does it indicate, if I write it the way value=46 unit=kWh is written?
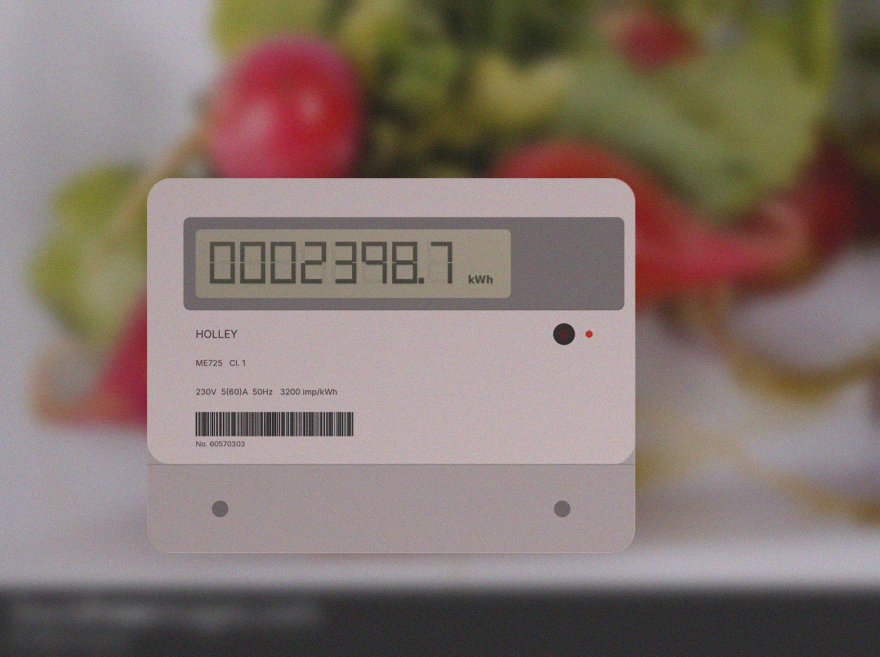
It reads value=2398.7 unit=kWh
